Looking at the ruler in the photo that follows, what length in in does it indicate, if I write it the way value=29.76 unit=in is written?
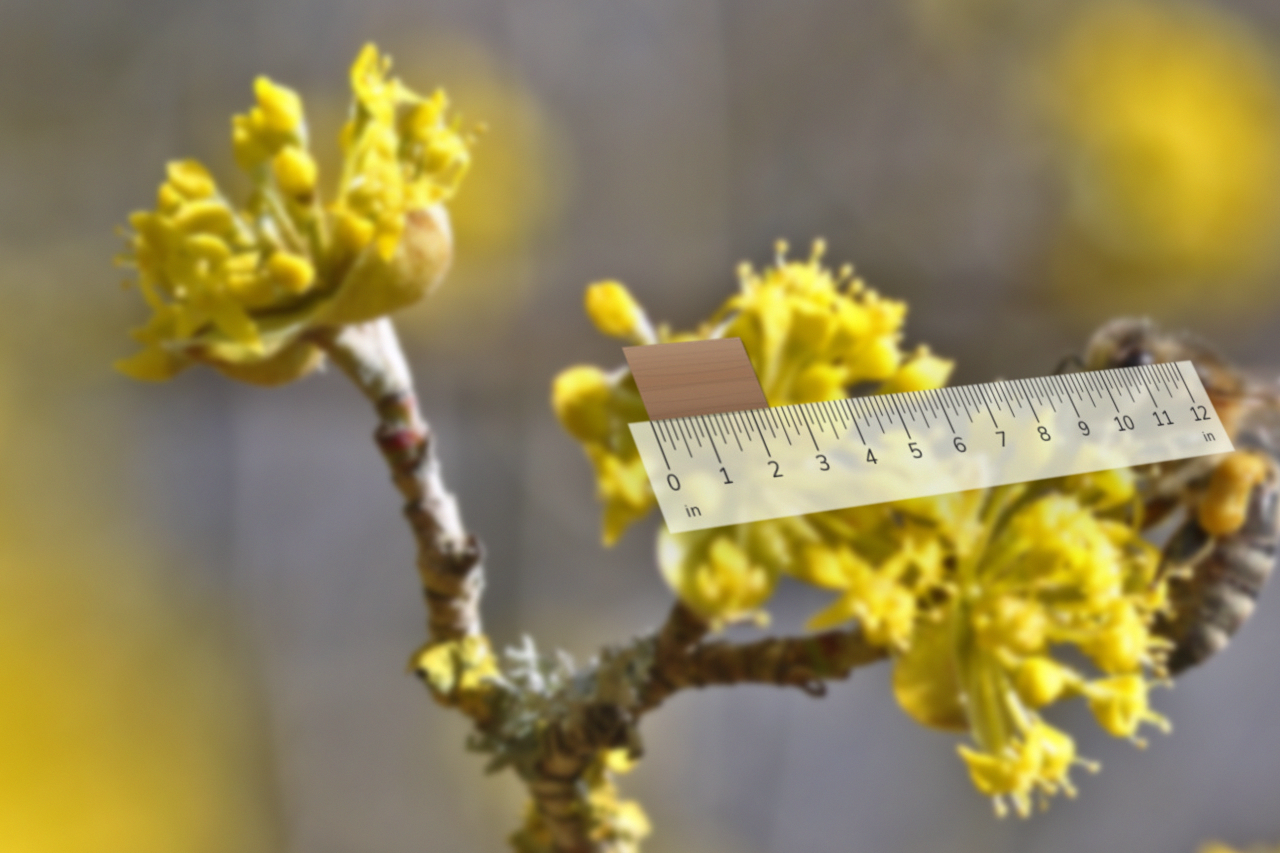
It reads value=2.375 unit=in
